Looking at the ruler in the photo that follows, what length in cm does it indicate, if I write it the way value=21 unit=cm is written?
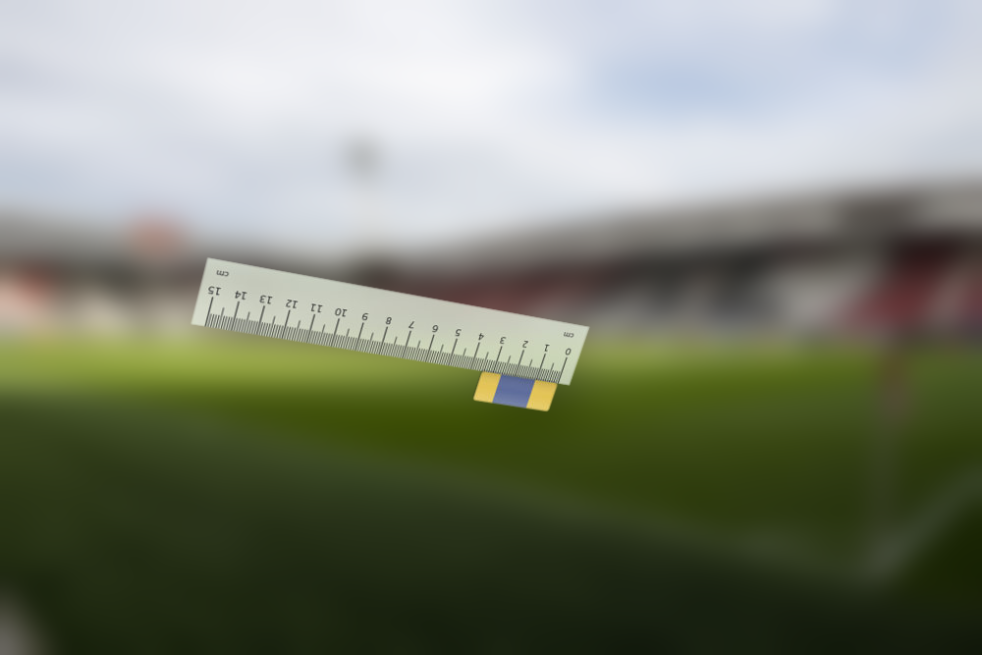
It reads value=3.5 unit=cm
